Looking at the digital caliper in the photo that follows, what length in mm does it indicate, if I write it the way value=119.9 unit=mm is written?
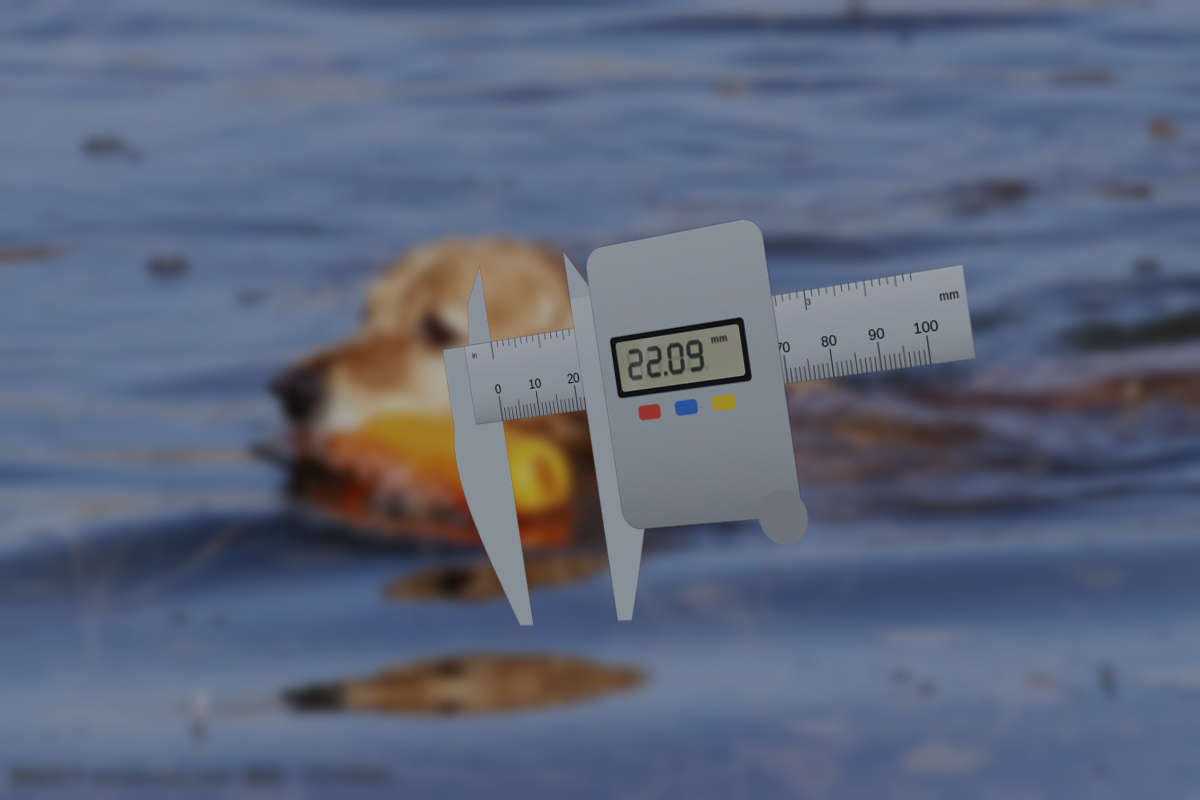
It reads value=22.09 unit=mm
